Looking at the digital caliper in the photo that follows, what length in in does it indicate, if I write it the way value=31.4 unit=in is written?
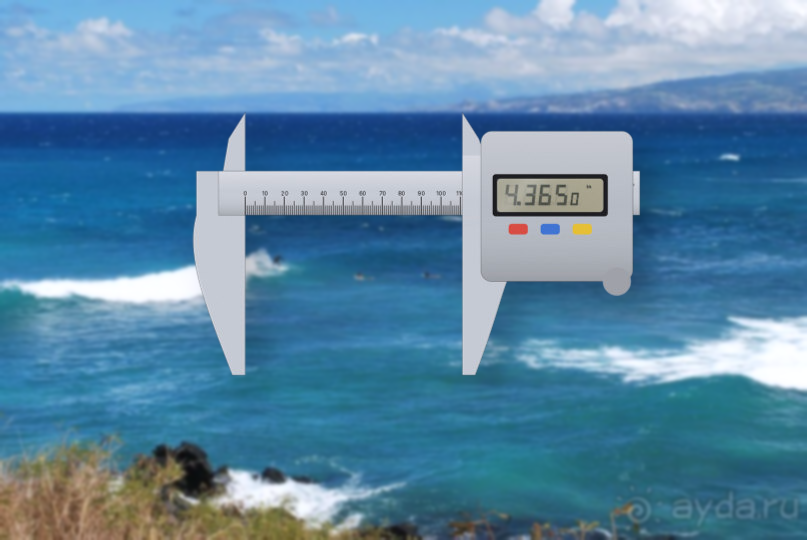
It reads value=4.3650 unit=in
